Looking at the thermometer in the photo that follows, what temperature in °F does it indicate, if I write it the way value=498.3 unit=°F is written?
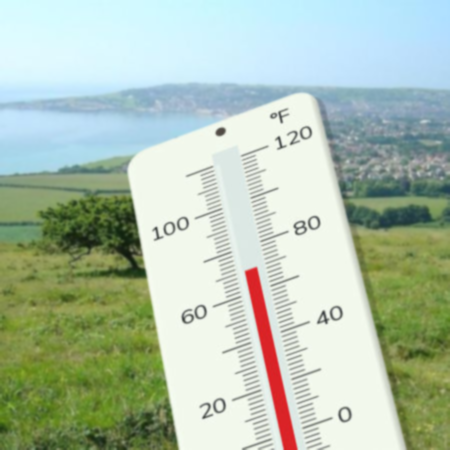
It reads value=70 unit=°F
